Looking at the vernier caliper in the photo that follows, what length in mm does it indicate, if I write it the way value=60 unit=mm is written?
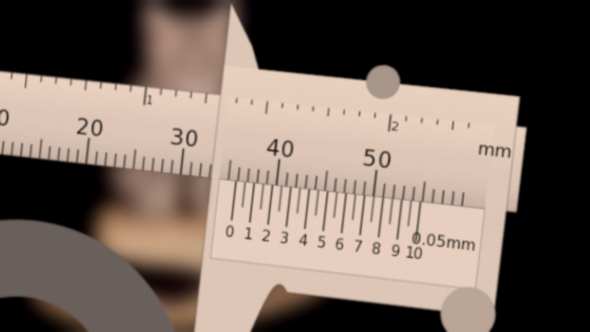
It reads value=35.8 unit=mm
